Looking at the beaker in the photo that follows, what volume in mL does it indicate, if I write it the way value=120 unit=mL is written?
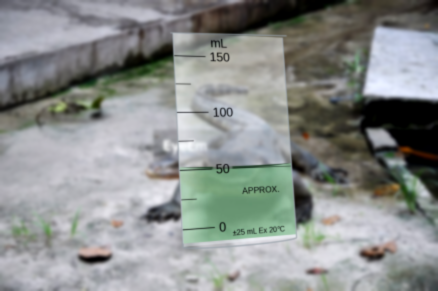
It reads value=50 unit=mL
